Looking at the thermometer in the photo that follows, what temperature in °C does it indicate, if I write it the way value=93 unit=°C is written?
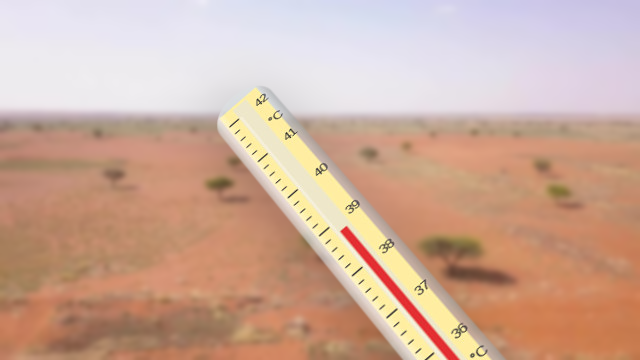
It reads value=38.8 unit=°C
